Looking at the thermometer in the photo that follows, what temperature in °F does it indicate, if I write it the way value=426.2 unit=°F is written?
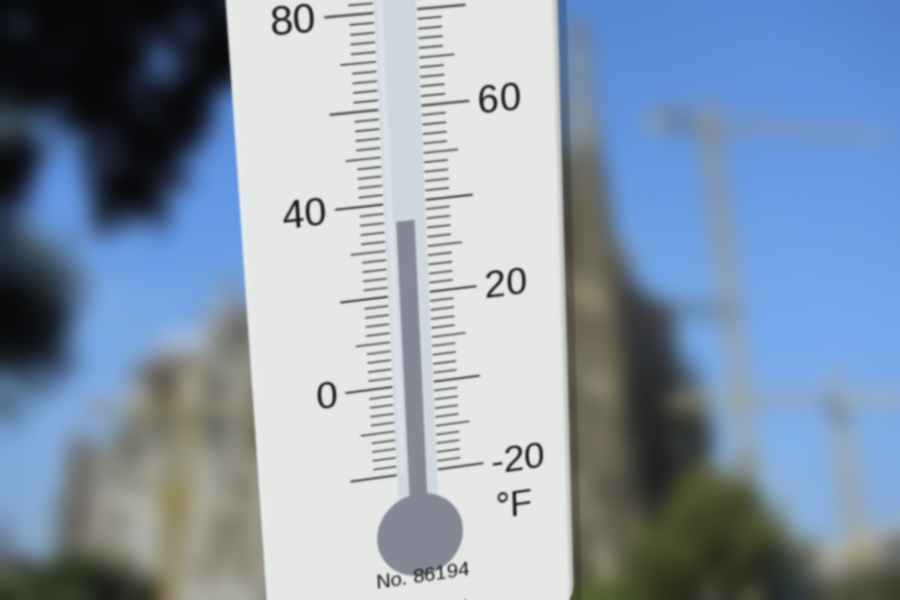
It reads value=36 unit=°F
